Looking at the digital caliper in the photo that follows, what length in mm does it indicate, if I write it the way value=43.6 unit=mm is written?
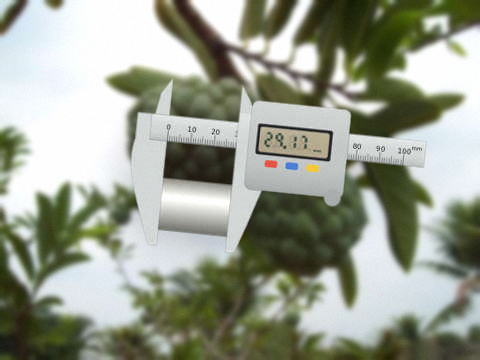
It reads value=29.17 unit=mm
